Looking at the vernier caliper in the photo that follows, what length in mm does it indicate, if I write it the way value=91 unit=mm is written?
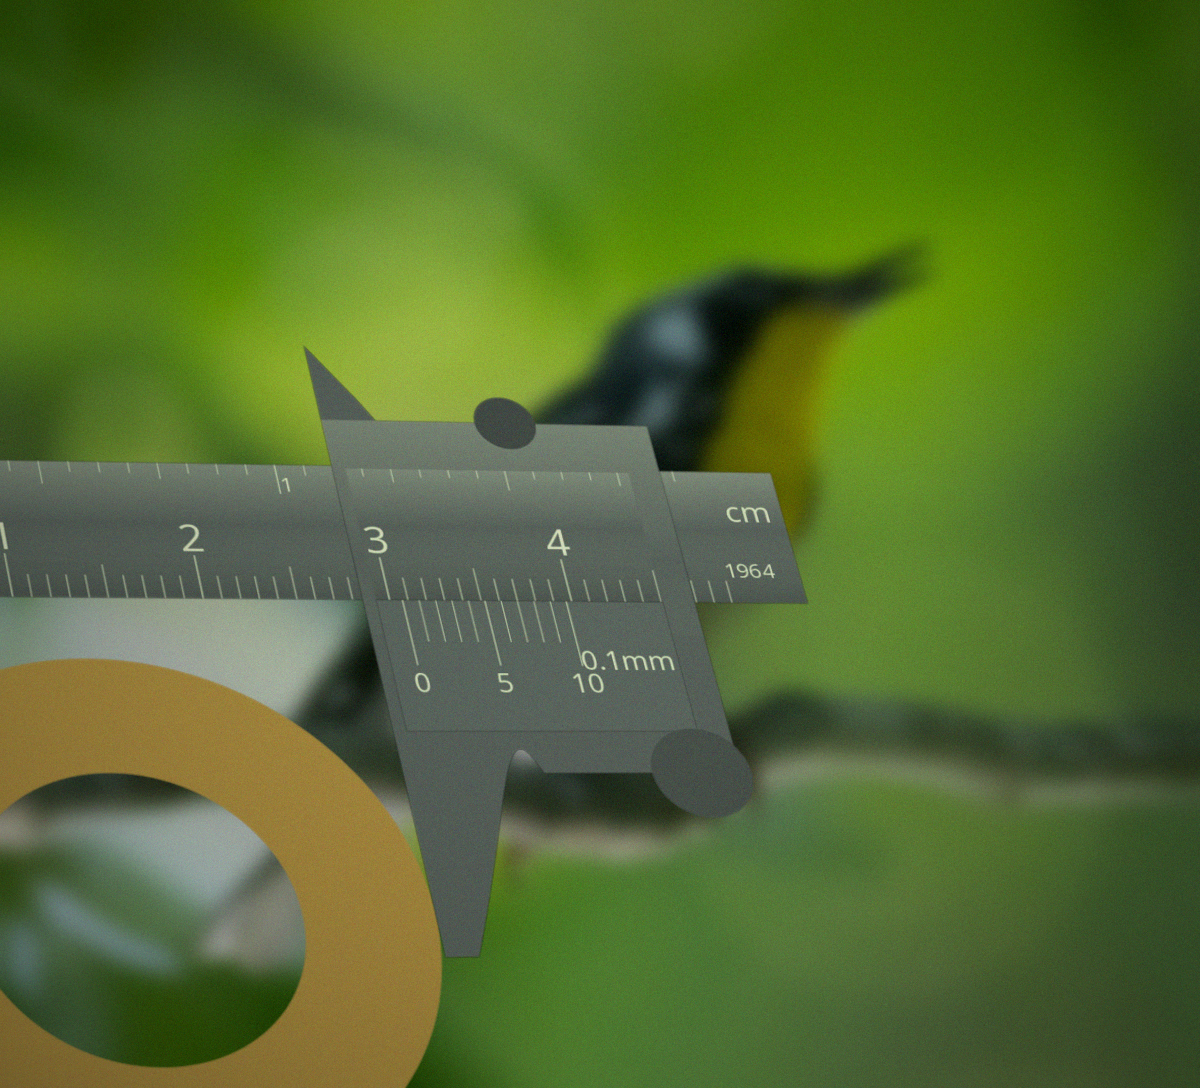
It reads value=30.7 unit=mm
